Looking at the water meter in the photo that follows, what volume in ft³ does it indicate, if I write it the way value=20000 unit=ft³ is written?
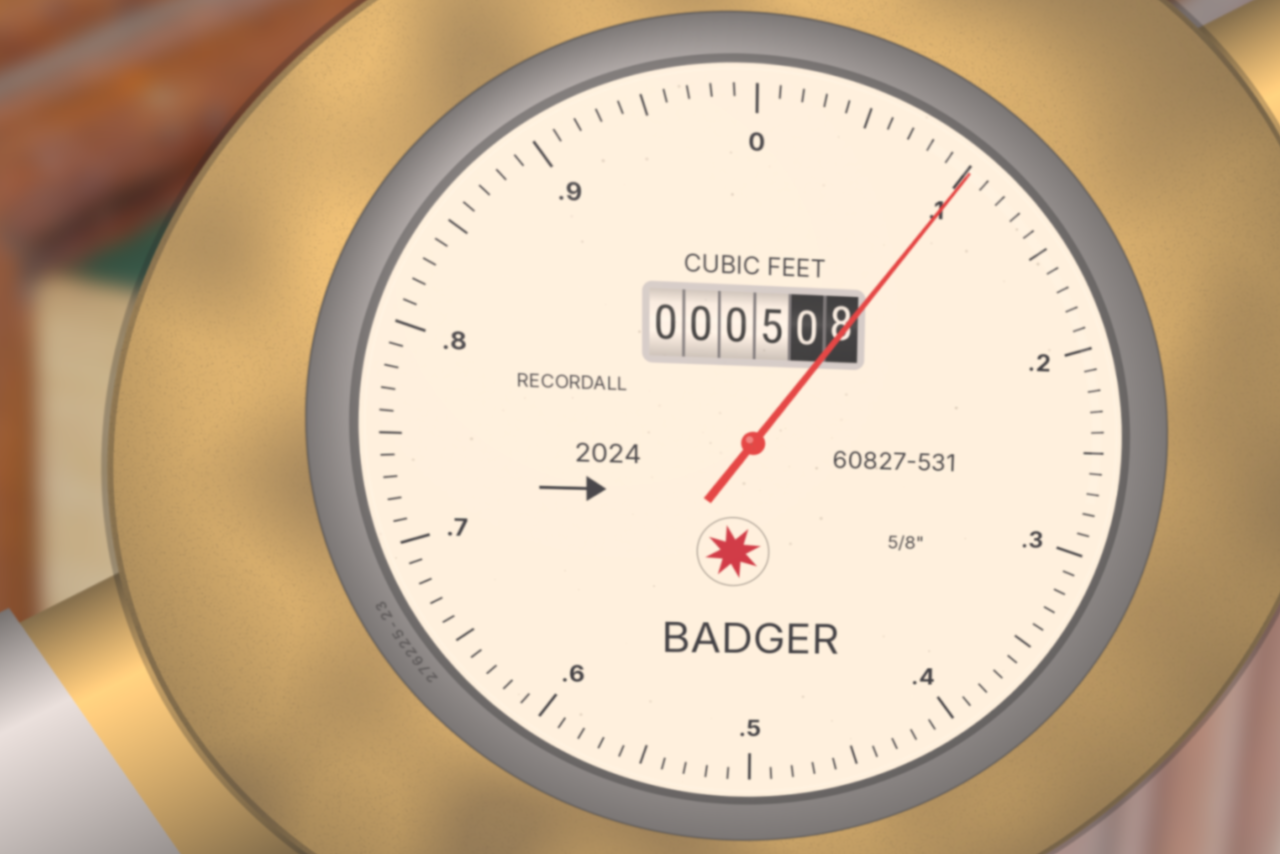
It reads value=508.10 unit=ft³
